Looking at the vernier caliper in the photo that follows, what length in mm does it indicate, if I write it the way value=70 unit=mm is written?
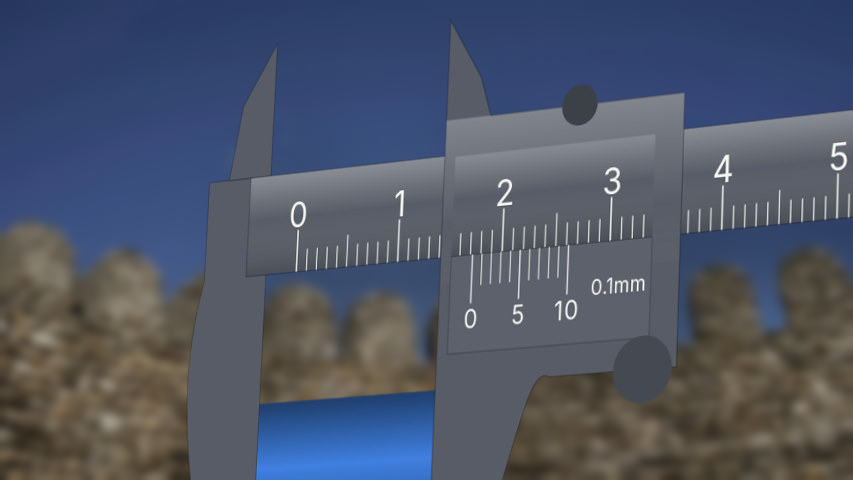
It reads value=17.2 unit=mm
